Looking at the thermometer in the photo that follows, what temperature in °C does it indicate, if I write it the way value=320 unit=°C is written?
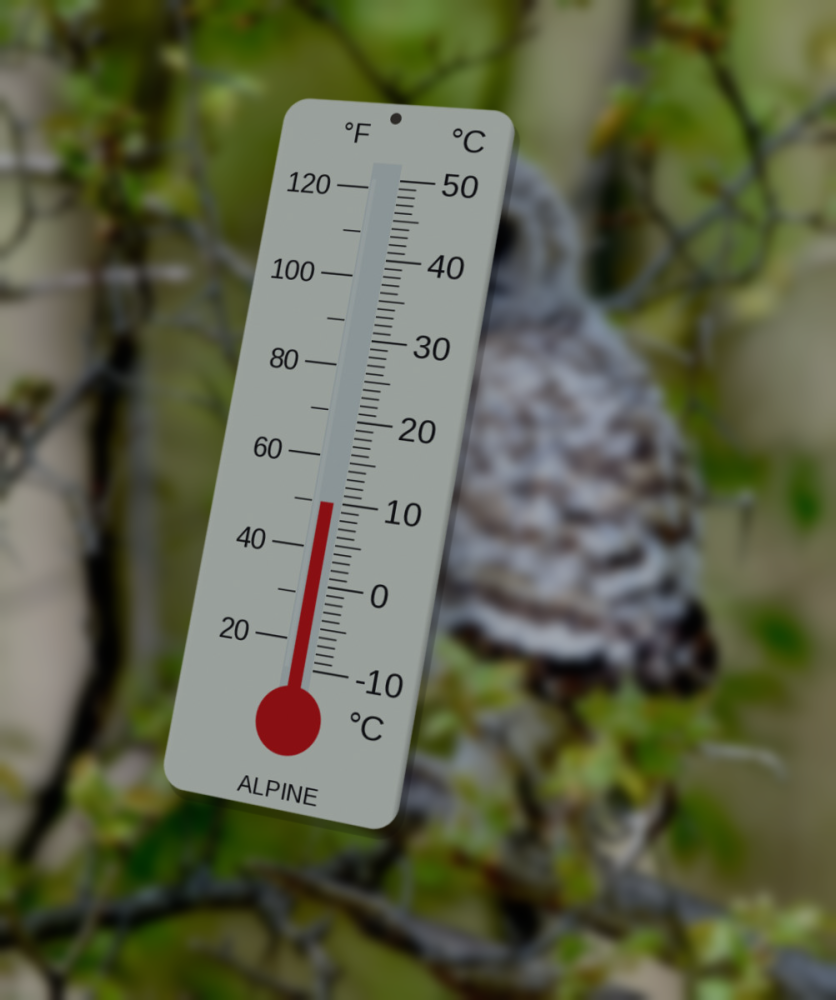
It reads value=10 unit=°C
